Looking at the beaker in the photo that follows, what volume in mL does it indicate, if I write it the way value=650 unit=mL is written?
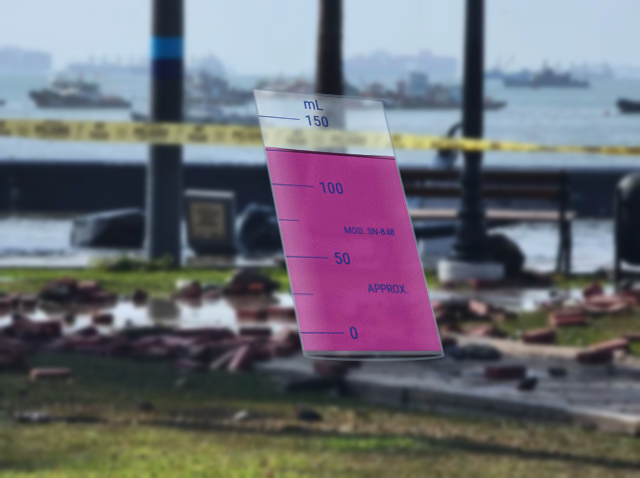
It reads value=125 unit=mL
